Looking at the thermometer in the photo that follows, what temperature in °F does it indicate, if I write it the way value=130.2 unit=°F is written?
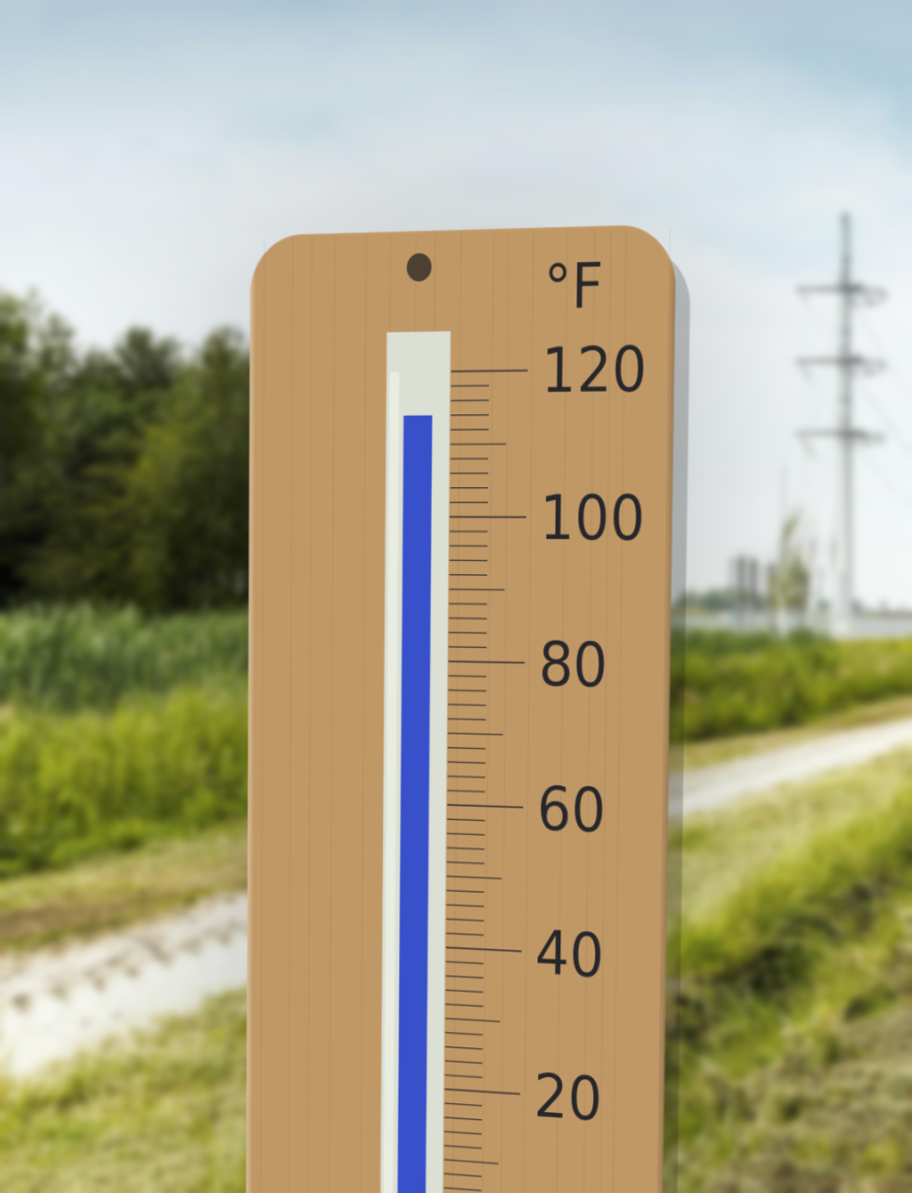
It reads value=114 unit=°F
